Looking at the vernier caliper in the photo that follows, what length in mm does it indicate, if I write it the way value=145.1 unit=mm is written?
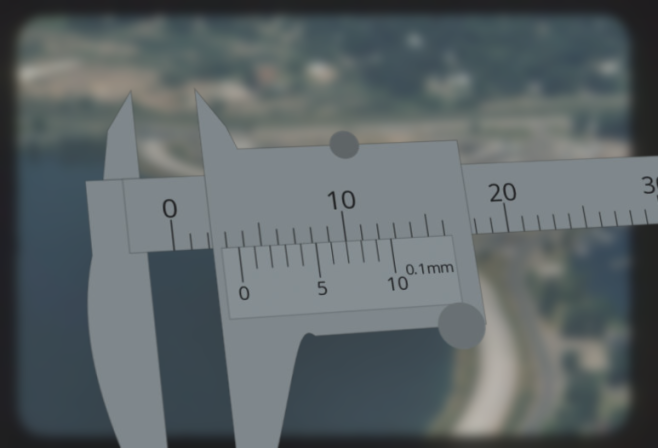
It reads value=3.7 unit=mm
